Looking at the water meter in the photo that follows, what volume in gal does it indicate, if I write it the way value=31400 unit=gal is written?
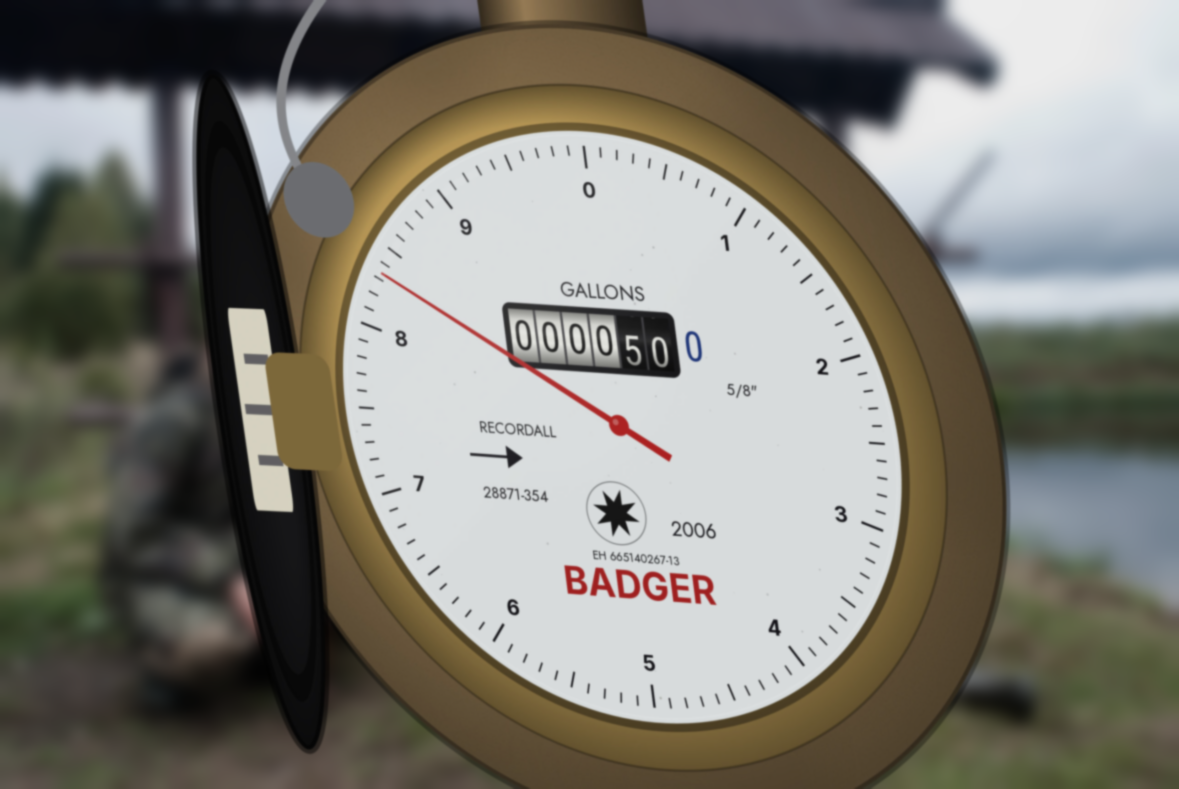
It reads value=498.3 unit=gal
